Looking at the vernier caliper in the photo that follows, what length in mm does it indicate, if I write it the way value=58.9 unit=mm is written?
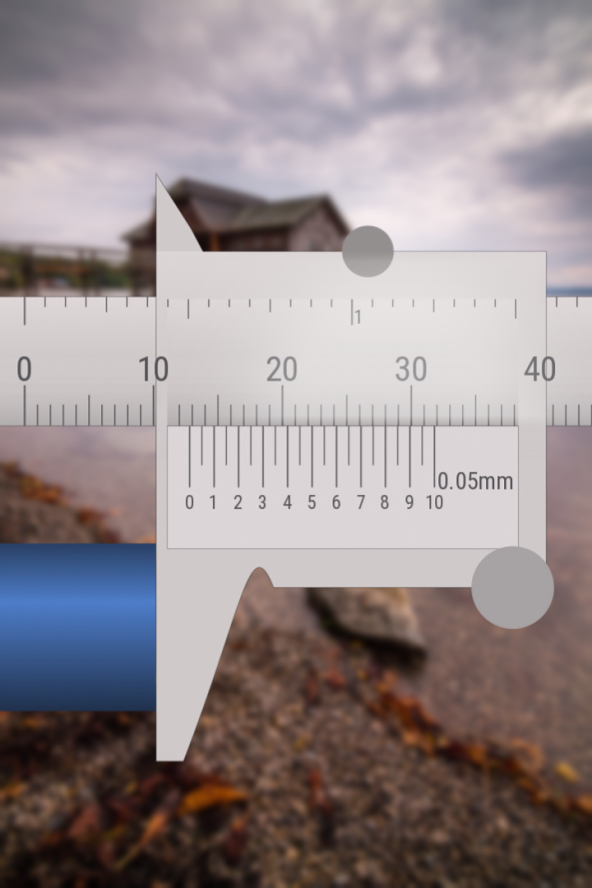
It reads value=12.8 unit=mm
